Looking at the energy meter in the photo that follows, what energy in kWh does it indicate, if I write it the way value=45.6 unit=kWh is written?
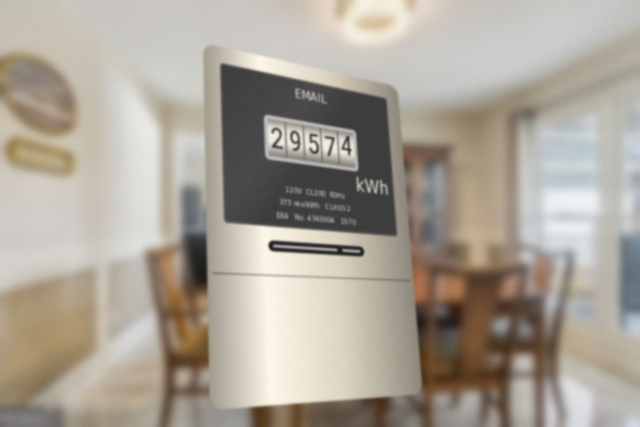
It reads value=29574 unit=kWh
